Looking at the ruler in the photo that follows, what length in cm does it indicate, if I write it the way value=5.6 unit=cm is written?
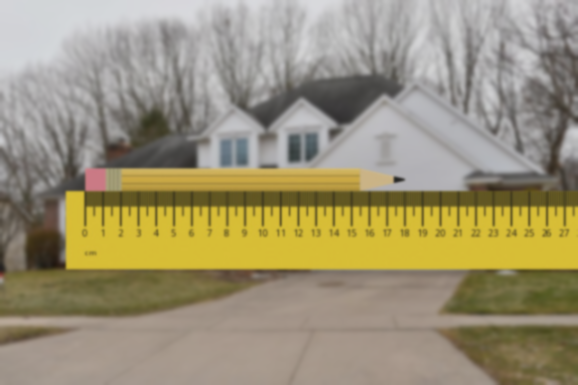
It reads value=18 unit=cm
